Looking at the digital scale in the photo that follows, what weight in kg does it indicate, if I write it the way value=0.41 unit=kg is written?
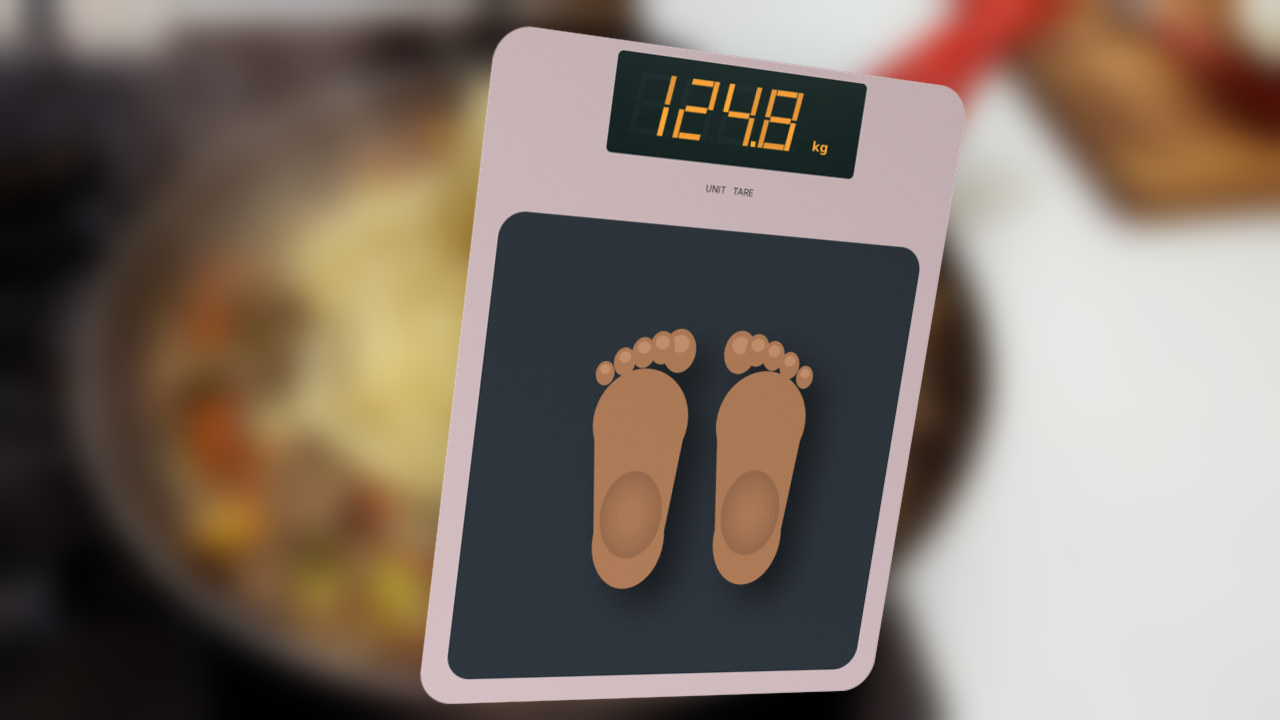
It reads value=124.8 unit=kg
